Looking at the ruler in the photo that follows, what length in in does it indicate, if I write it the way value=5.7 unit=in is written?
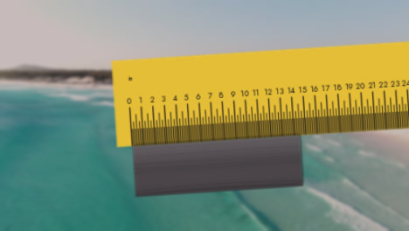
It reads value=14.5 unit=in
